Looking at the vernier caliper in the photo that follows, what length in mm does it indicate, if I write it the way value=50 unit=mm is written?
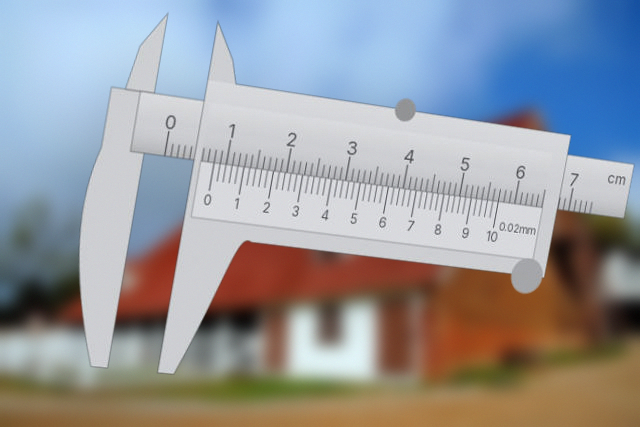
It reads value=8.0 unit=mm
